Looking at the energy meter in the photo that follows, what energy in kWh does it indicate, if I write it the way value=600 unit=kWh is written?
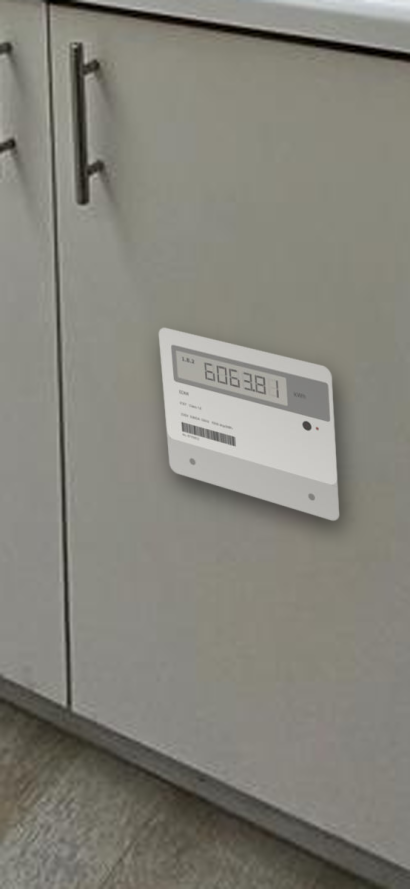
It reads value=6063.81 unit=kWh
